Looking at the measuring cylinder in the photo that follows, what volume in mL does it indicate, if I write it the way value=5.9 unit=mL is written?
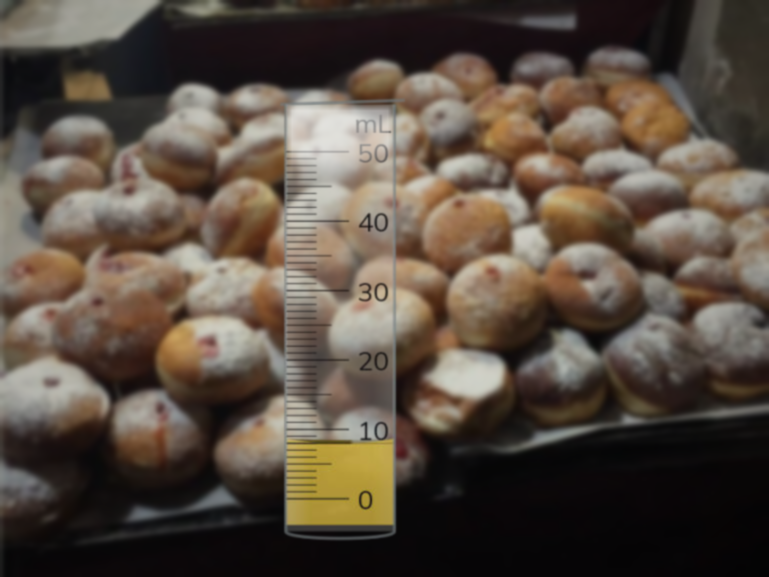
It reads value=8 unit=mL
